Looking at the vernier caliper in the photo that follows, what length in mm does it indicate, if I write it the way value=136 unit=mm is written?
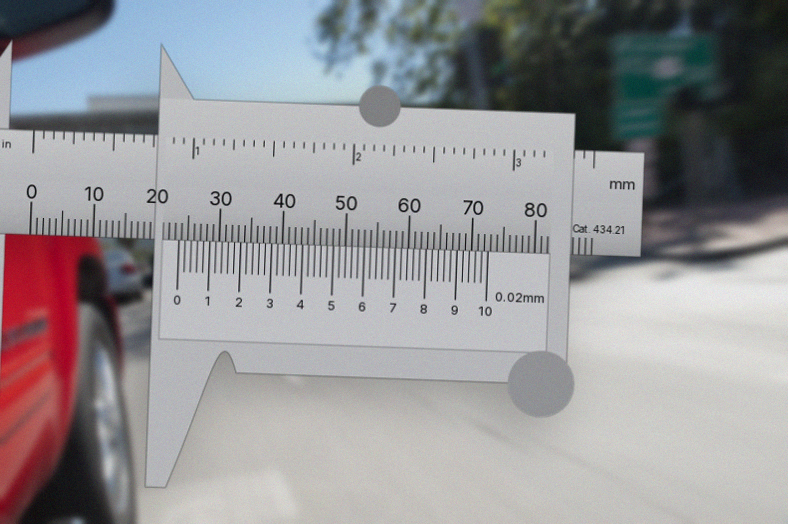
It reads value=23.6 unit=mm
